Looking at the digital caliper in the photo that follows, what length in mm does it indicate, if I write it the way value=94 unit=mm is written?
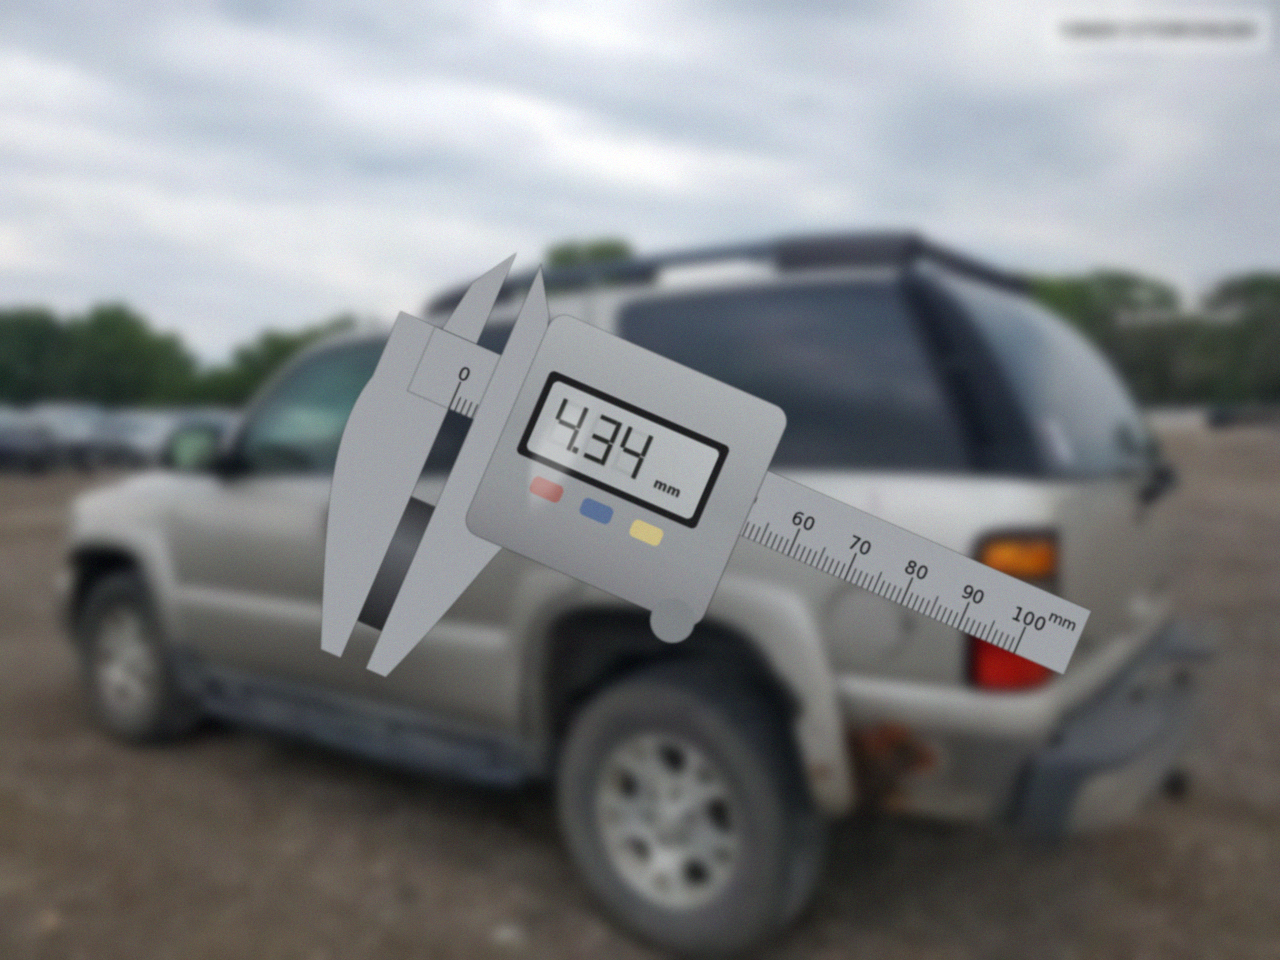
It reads value=4.34 unit=mm
